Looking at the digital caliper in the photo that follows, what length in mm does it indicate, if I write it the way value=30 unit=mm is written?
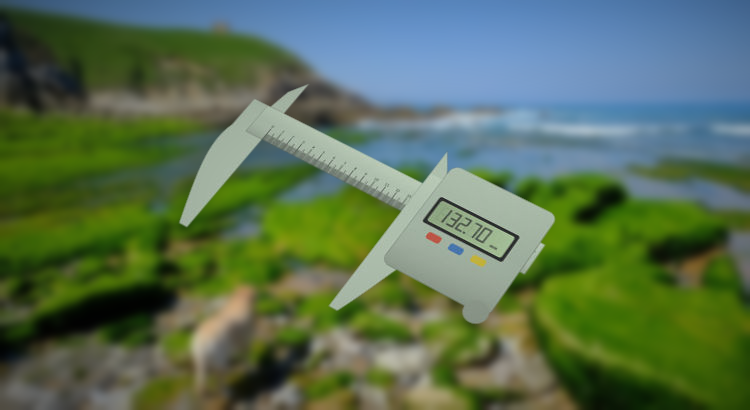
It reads value=132.70 unit=mm
